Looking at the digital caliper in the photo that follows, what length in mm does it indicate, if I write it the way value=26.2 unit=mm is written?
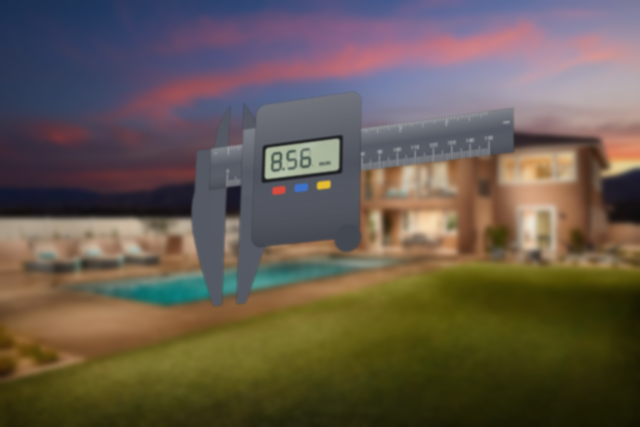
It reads value=8.56 unit=mm
